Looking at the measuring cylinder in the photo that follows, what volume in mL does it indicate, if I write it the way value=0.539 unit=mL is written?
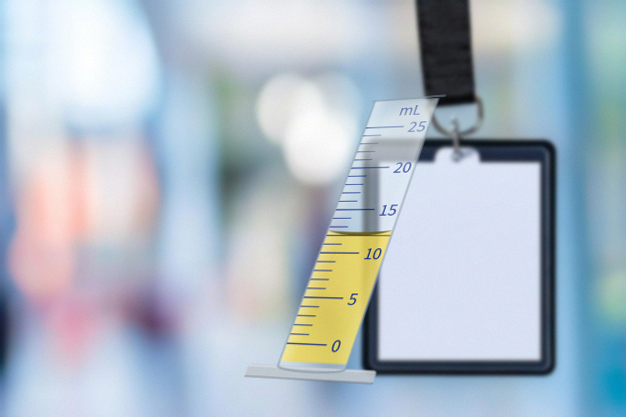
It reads value=12 unit=mL
